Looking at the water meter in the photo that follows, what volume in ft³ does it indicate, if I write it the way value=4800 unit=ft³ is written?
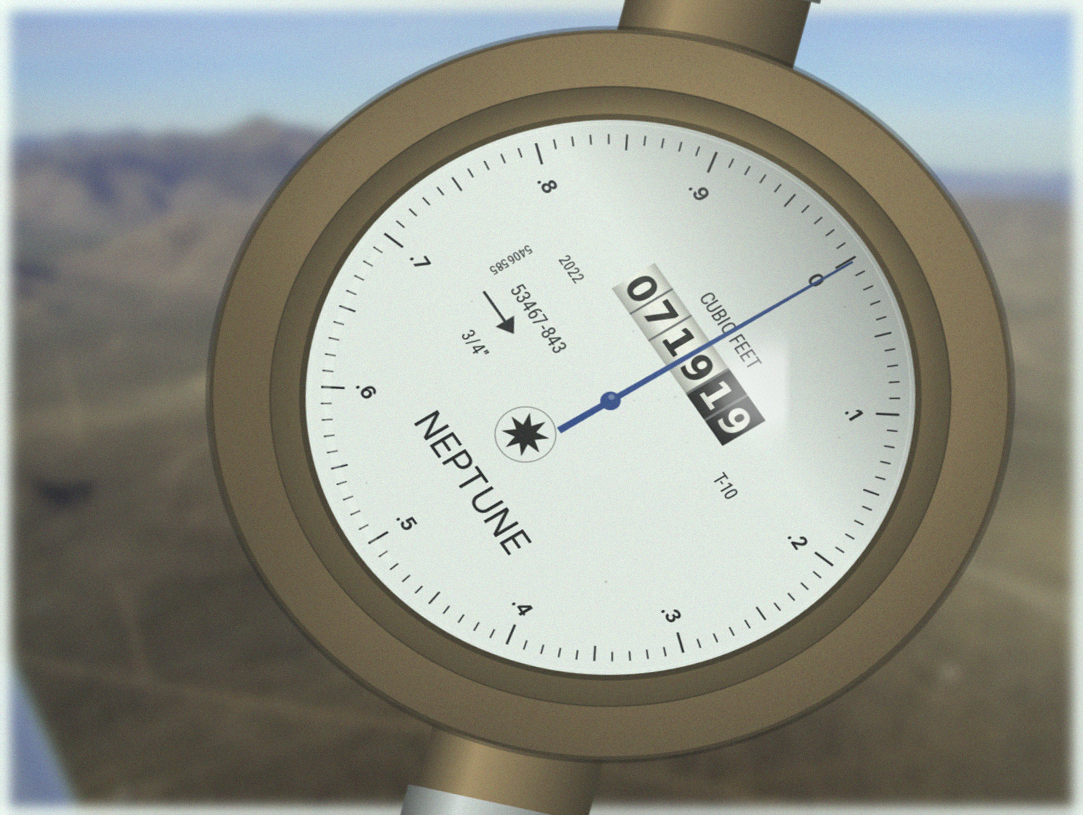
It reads value=71919.00 unit=ft³
